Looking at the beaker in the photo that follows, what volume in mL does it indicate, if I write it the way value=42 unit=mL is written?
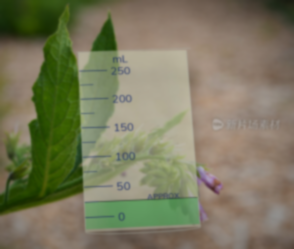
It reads value=25 unit=mL
